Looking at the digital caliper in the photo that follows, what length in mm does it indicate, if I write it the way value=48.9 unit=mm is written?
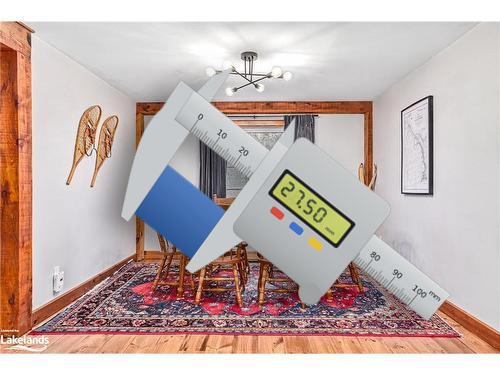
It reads value=27.50 unit=mm
